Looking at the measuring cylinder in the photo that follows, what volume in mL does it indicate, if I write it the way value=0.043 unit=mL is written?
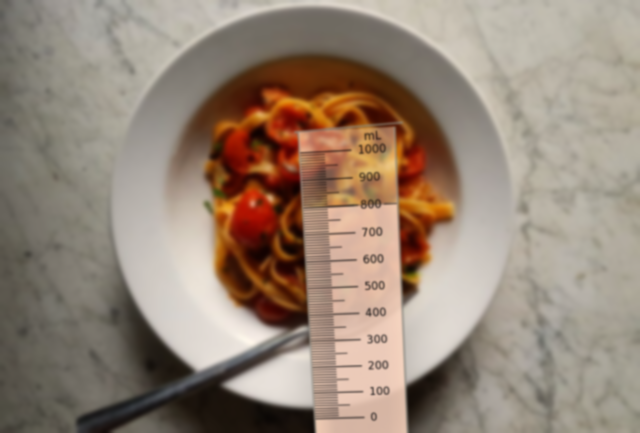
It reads value=800 unit=mL
